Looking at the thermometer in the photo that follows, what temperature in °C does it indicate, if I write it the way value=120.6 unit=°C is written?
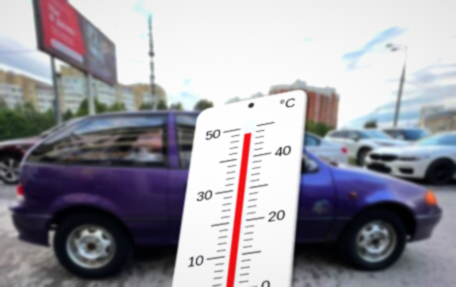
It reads value=48 unit=°C
